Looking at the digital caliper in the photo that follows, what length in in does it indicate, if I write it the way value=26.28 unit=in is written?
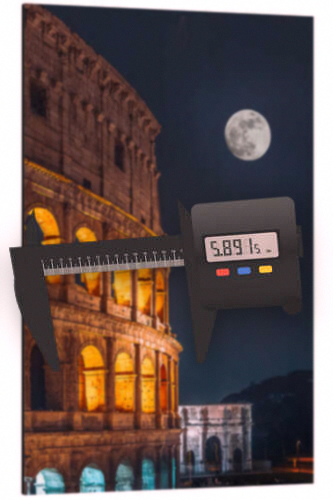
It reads value=5.8915 unit=in
